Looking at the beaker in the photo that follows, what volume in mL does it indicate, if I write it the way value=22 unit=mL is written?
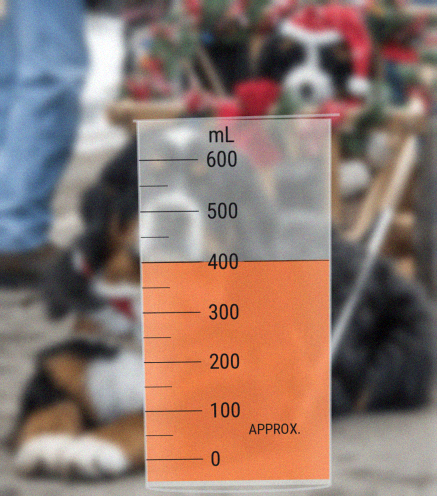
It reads value=400 unit=mL
